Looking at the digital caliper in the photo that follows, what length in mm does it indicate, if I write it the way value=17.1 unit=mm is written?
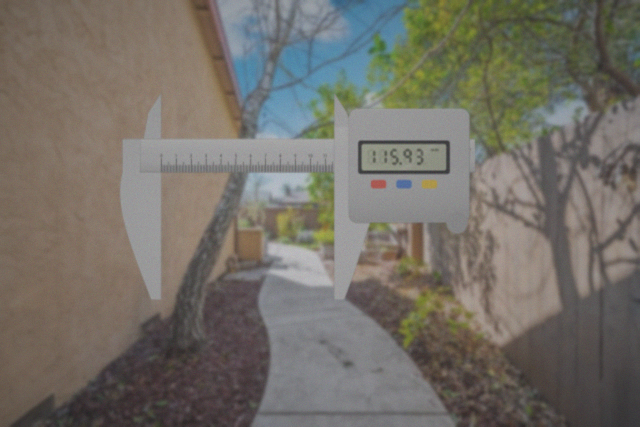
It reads value=115.93 unit=mm
